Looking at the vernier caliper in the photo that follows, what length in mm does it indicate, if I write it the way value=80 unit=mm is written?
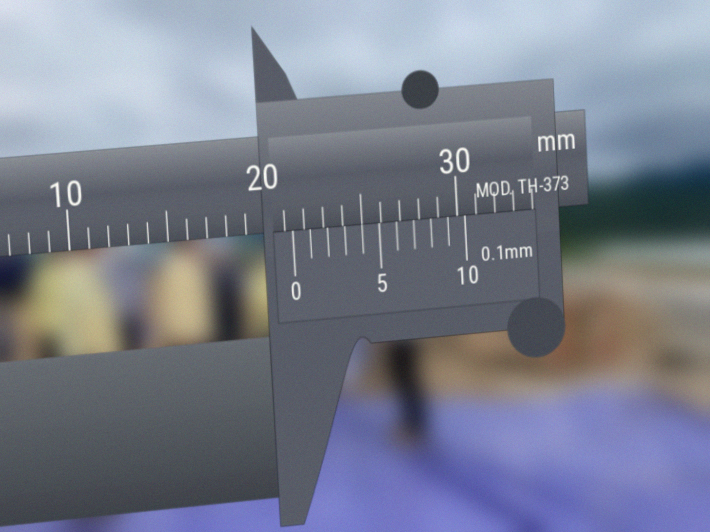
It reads value=21.4 unit=mm
